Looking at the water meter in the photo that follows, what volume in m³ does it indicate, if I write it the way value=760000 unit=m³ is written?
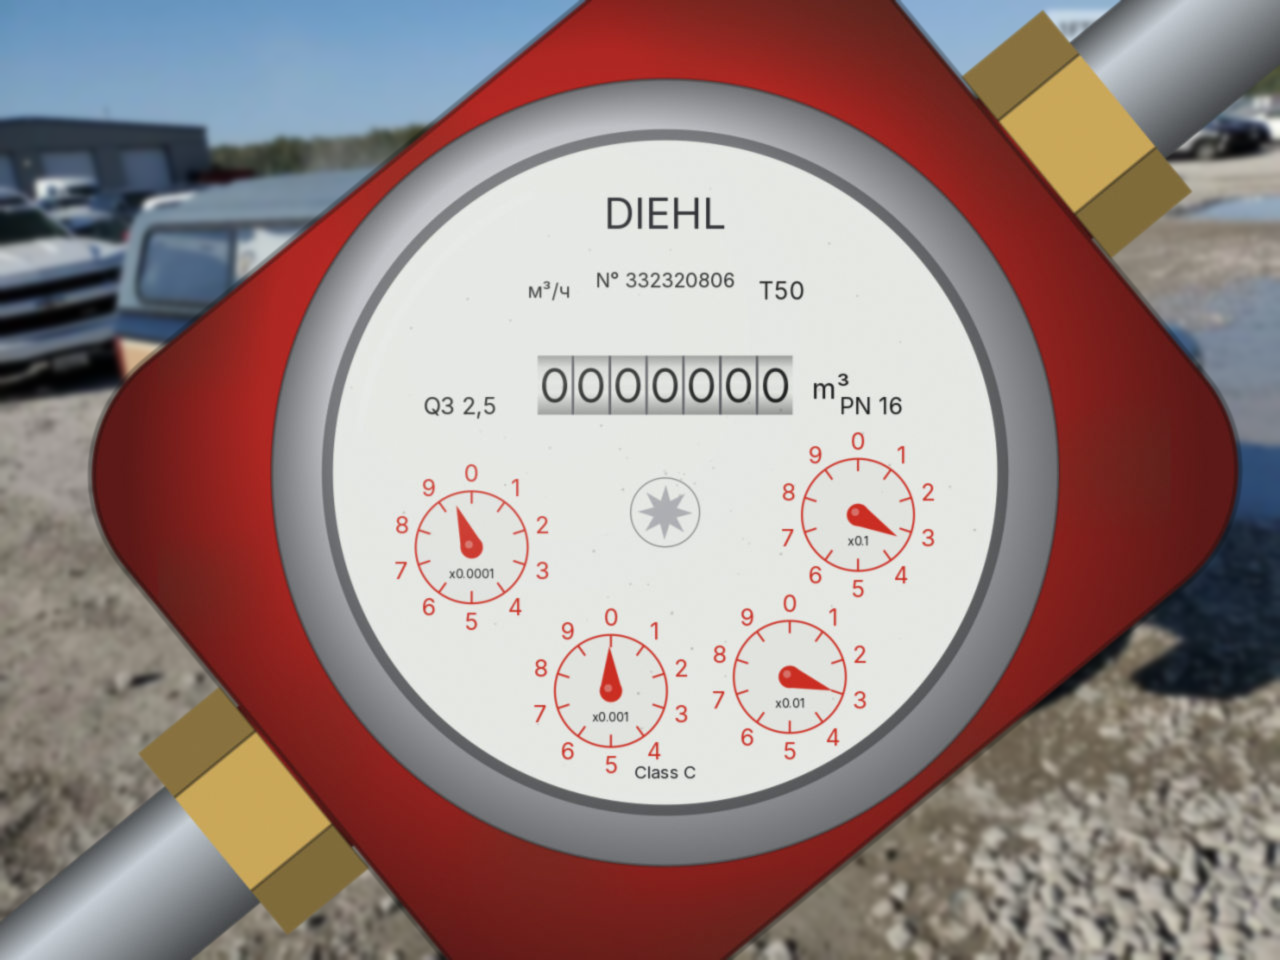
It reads value=0.3299 unit=m³
